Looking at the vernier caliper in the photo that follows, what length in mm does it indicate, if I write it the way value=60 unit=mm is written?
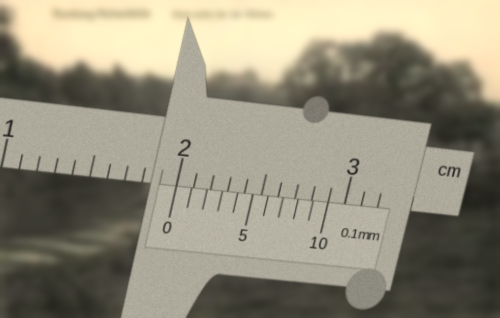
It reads value=20.0 unit=mm
